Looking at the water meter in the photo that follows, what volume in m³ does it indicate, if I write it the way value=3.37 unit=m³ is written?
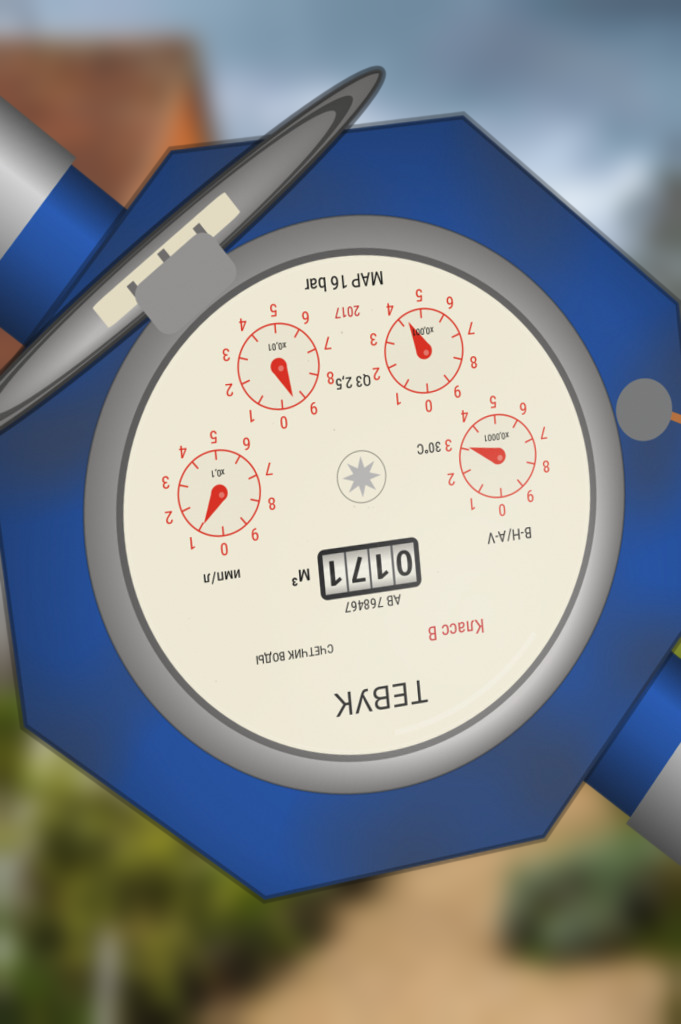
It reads value=171.0943 unit=m³
